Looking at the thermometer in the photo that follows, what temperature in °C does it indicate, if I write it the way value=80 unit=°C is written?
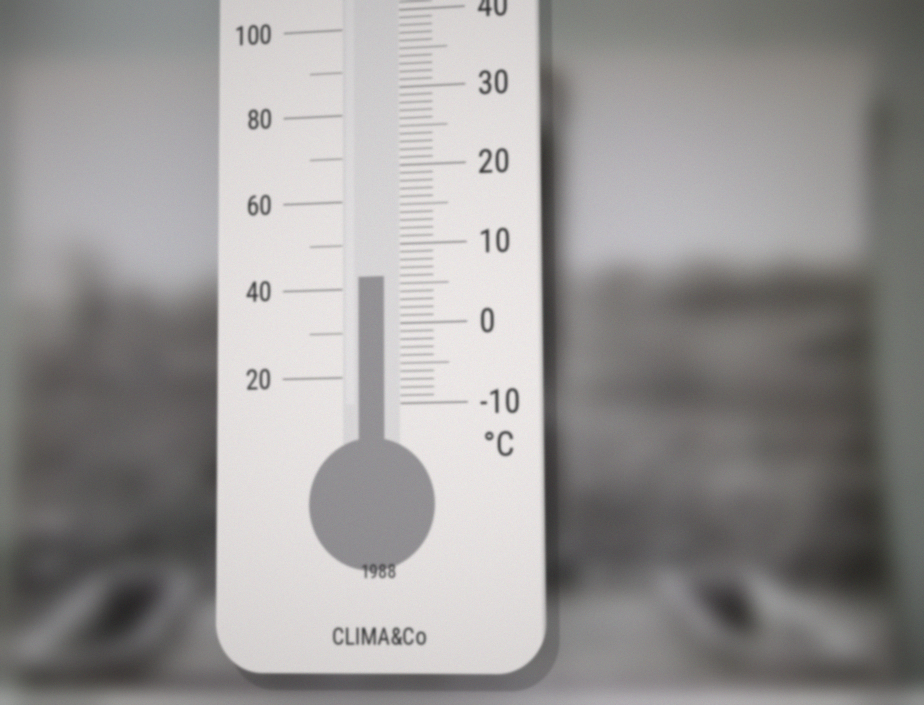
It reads value=6 unit=°C
